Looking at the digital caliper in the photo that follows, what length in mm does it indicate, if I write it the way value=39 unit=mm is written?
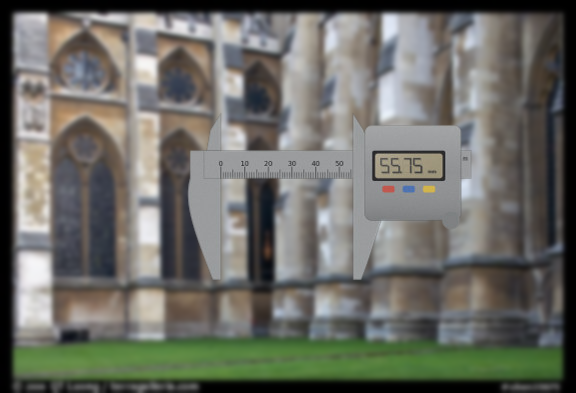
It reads value=55.75 unit=mm
